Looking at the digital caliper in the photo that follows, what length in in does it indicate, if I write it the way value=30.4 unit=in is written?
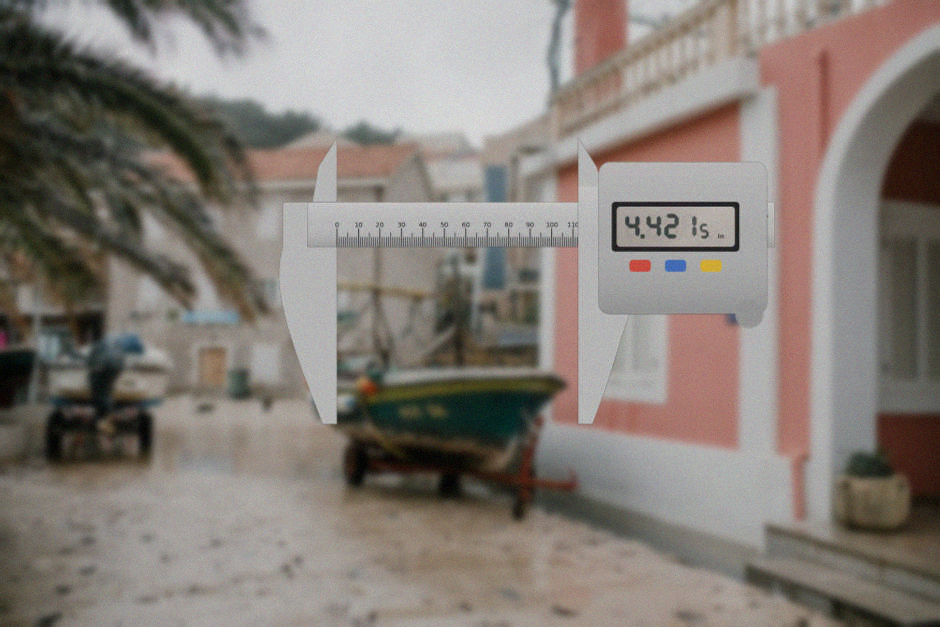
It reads value=4.4215 unit=in
